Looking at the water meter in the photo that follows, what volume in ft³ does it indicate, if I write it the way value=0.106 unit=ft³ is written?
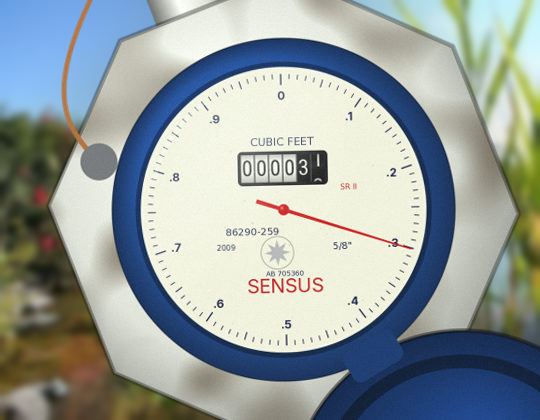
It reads value=31.30 unit=ft³
